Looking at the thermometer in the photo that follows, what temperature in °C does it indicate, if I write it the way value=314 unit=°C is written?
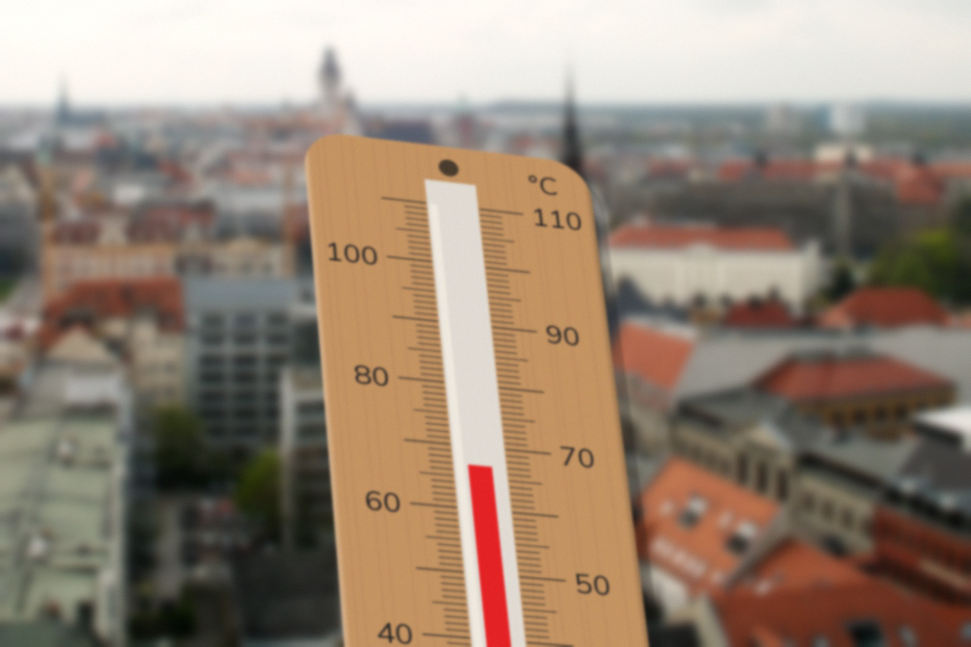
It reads value=67 unit=°C
